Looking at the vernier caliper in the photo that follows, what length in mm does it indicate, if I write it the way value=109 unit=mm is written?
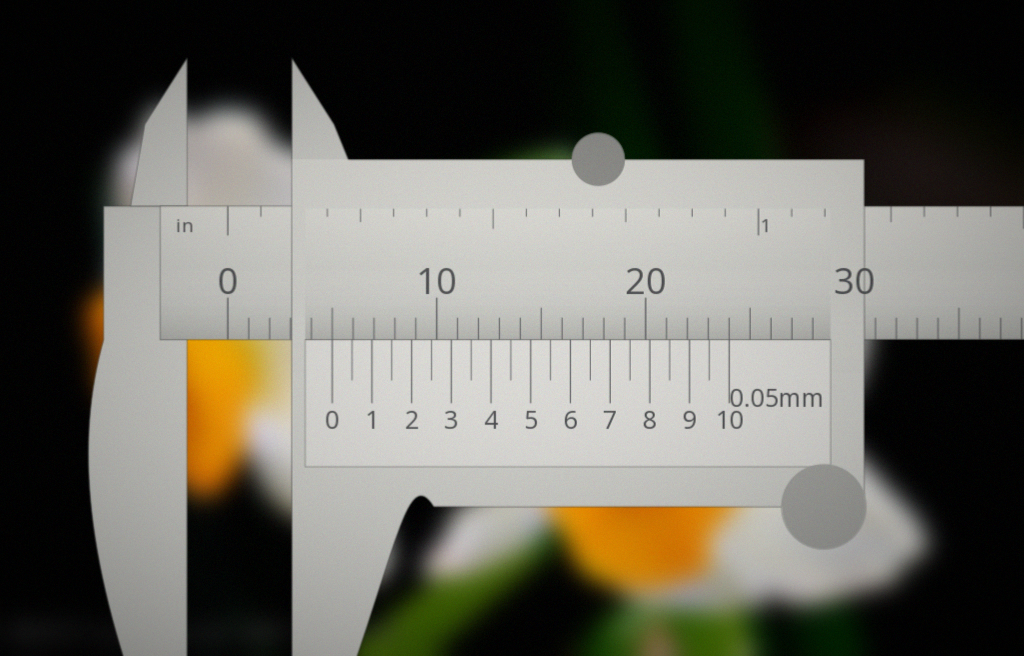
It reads value=5.0 unit=mm
